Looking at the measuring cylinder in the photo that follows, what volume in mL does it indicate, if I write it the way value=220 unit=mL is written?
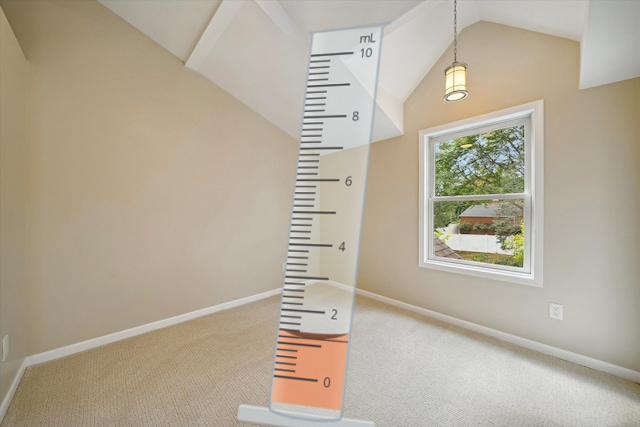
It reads value=1.2 unit=mL
